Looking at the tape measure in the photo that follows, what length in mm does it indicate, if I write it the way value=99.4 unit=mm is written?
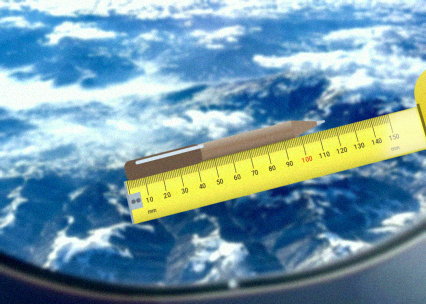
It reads value=115 unit=mm
